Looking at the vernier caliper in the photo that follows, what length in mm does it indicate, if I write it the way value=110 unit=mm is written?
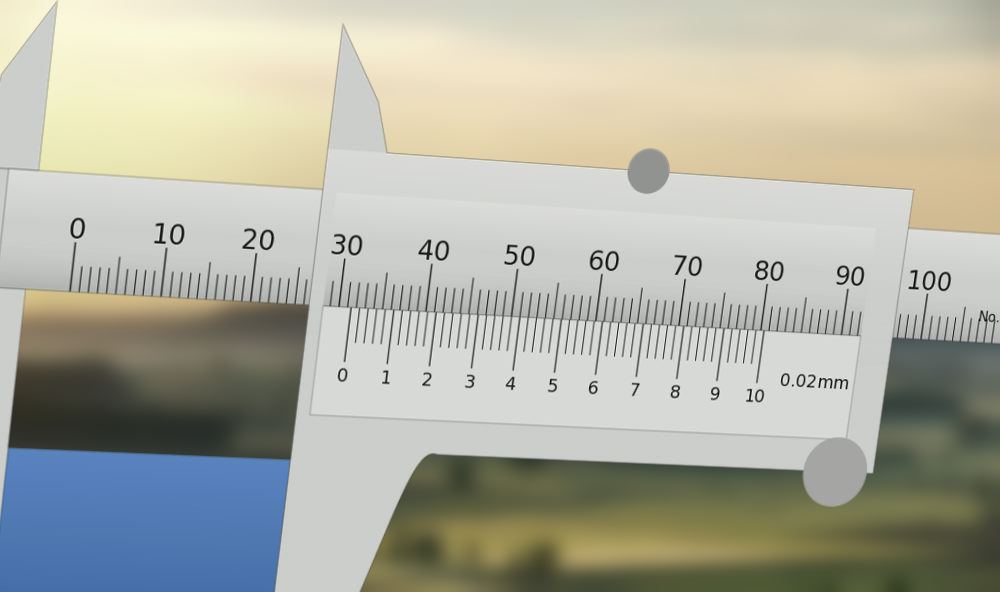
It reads value=31.4 unit=mm
